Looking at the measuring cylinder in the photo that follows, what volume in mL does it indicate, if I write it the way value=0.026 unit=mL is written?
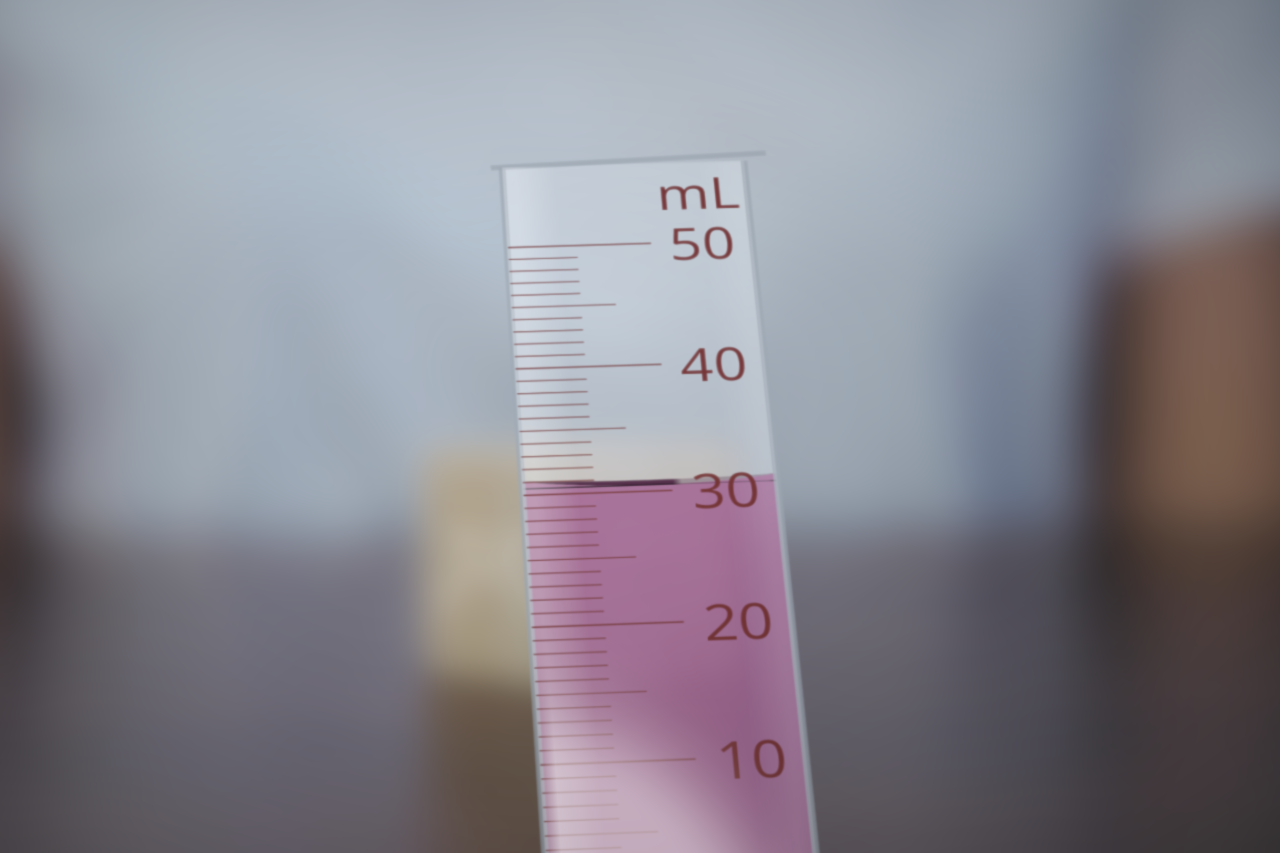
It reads value=30.5 unit=mL
